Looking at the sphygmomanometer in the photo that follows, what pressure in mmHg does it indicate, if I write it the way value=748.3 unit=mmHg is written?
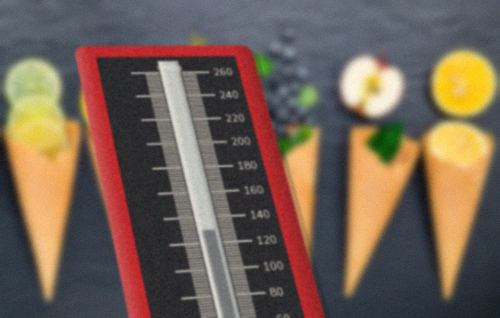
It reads value=130 unit=mmHg
